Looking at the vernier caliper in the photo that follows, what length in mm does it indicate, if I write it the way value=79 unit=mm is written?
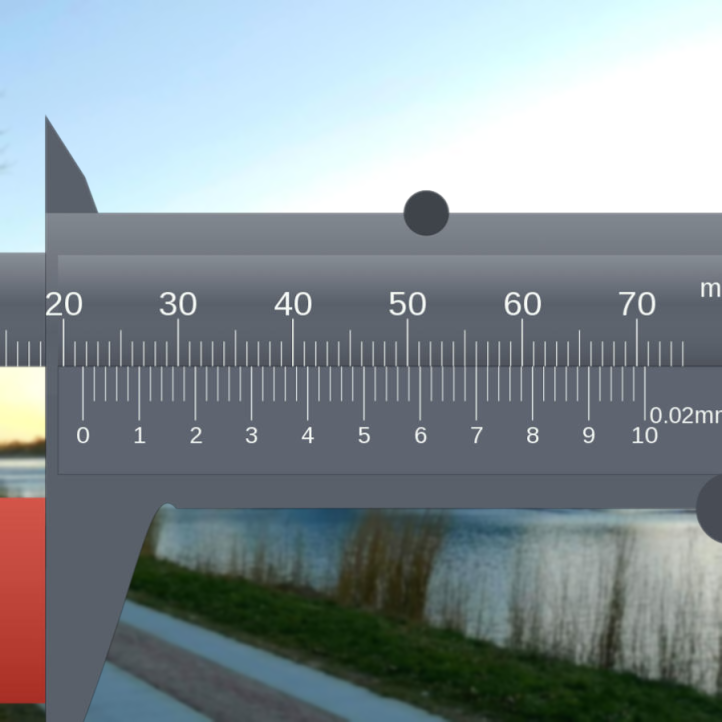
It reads value=21.7 unit=mm
